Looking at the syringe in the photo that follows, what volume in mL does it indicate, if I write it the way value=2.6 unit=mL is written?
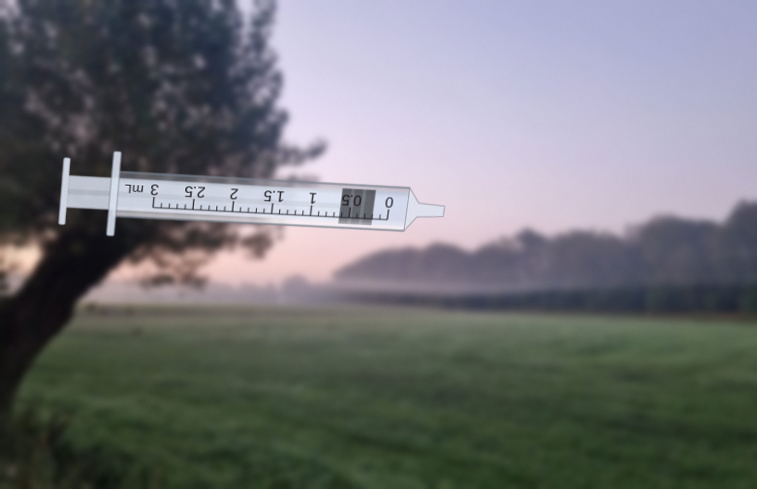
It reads value=0.2 unit=mL
